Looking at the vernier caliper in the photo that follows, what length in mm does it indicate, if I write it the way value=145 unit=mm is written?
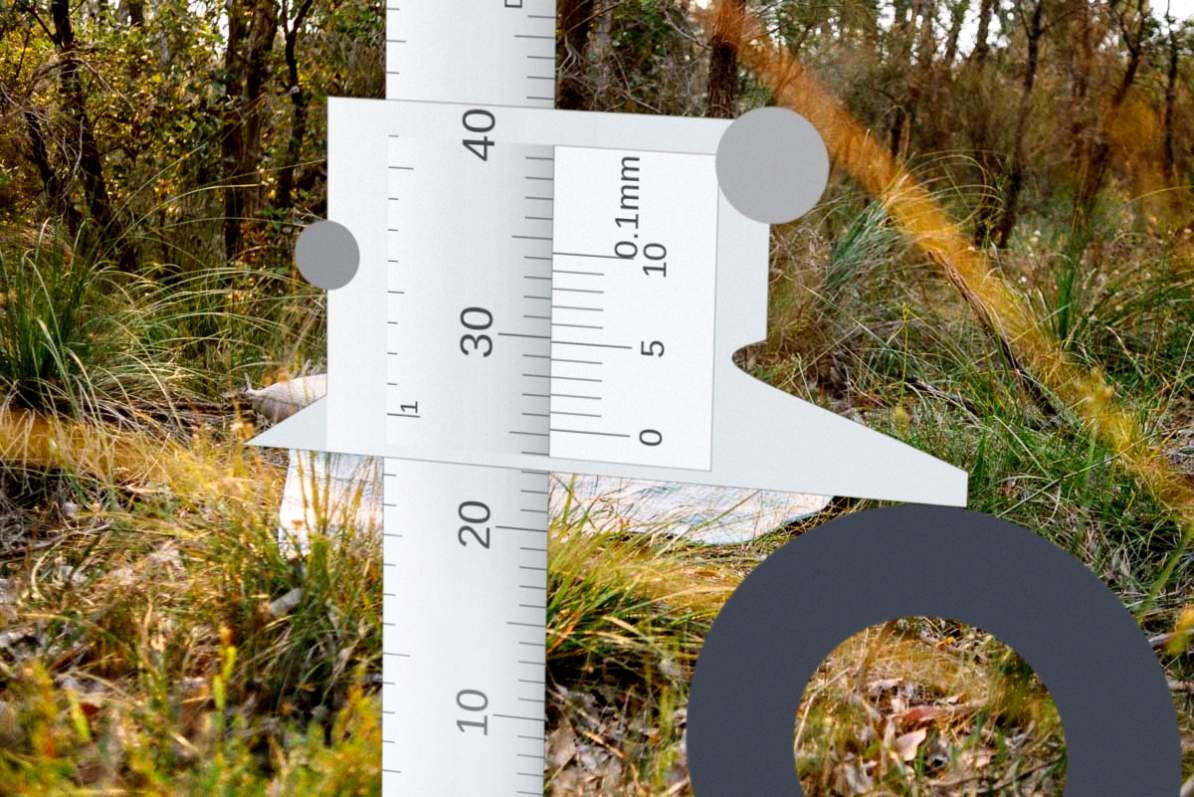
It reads value=25.3 unit=mm
